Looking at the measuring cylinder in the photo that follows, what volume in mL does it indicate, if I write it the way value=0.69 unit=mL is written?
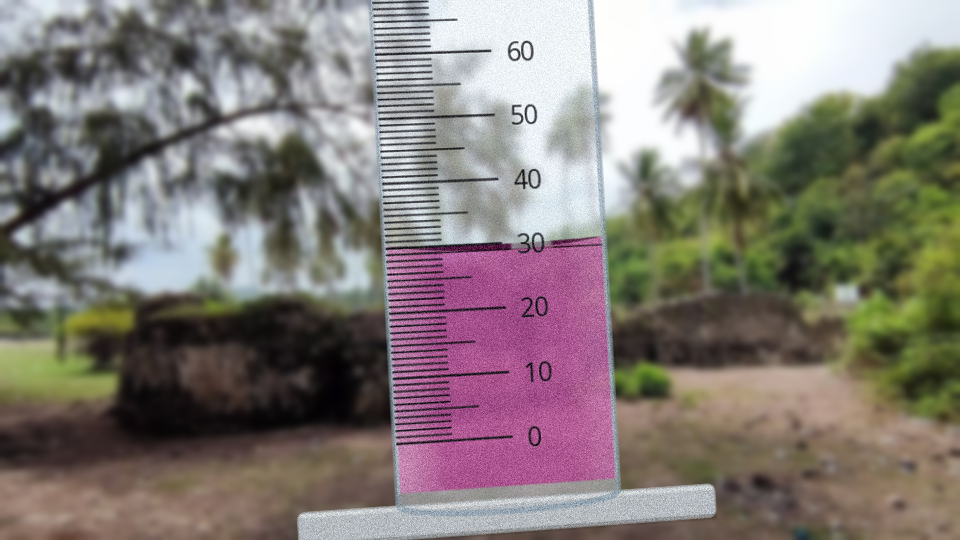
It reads value=29 unit=mL
